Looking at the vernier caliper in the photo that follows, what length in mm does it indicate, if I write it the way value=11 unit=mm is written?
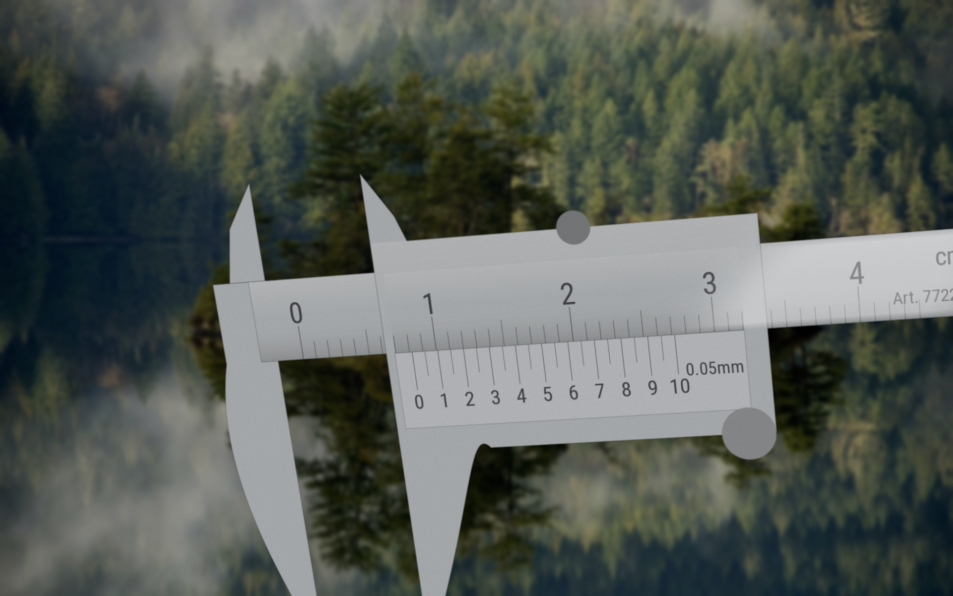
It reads value=8.2 unit=mm
